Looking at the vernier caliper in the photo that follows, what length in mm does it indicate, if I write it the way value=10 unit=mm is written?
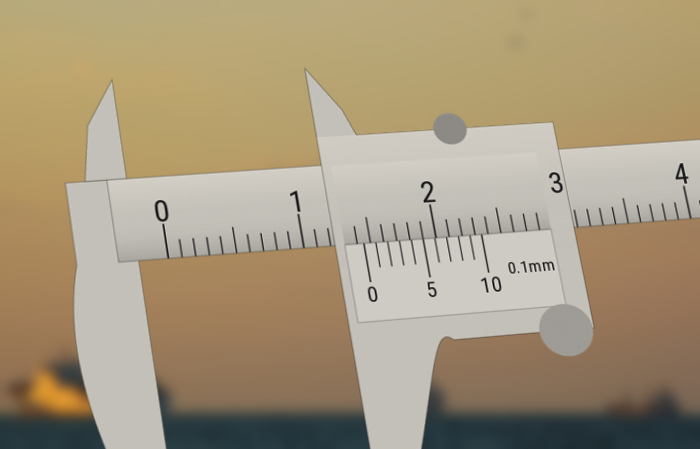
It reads value=14.5 unit=mm
